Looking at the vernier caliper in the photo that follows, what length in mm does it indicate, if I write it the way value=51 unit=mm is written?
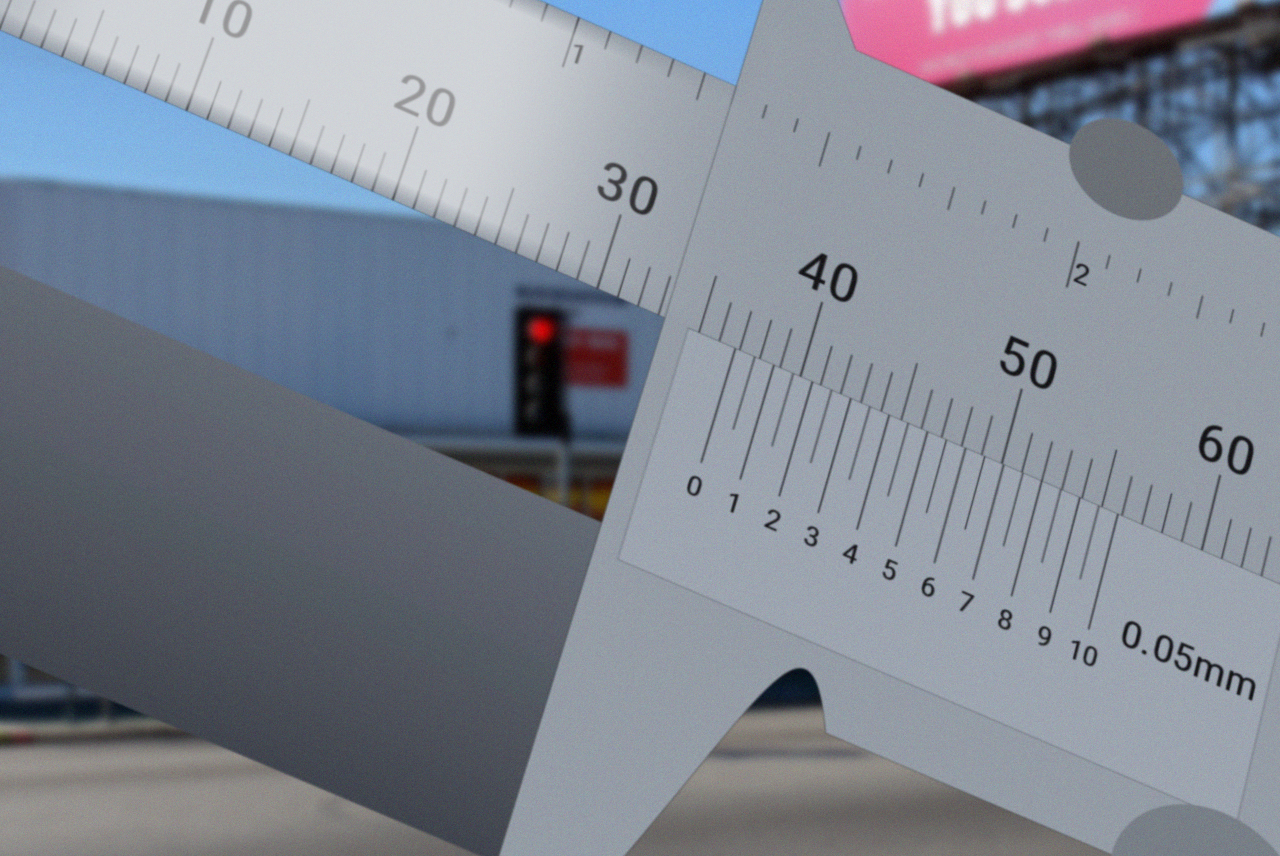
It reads value=36.8 unit=mm
